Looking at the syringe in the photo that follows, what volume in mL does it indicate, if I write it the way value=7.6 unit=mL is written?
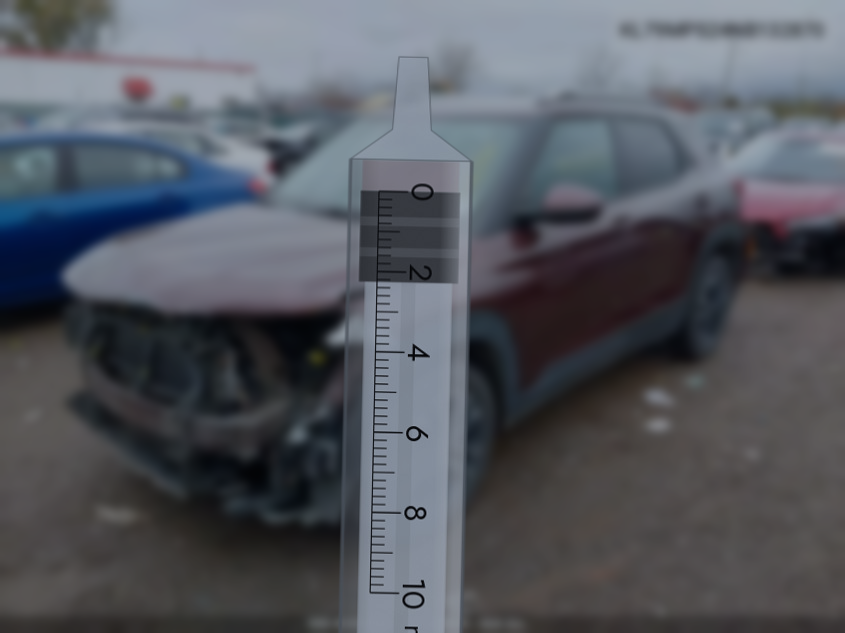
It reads value=0 unit=mL
